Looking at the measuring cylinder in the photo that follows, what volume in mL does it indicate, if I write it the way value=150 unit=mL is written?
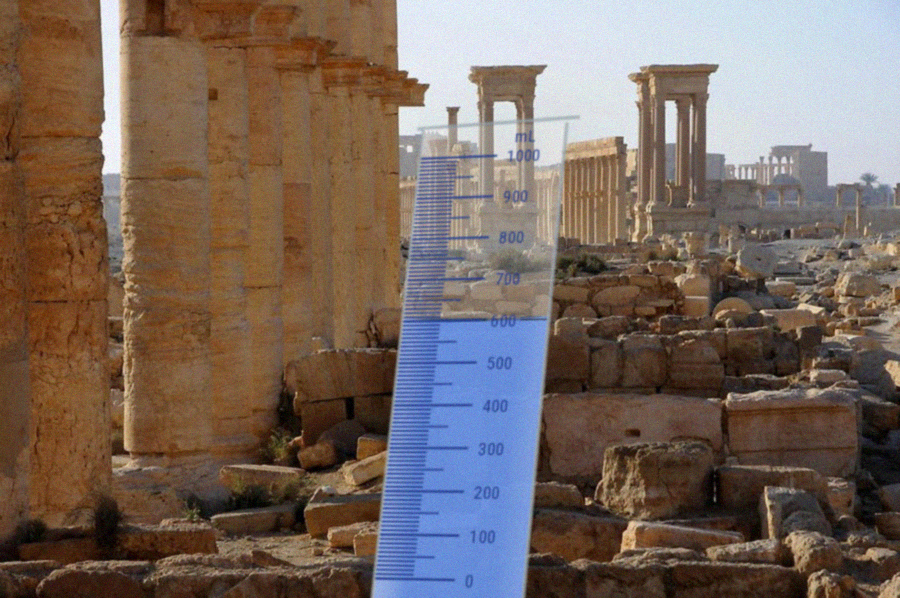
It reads value=600 unit=mL
